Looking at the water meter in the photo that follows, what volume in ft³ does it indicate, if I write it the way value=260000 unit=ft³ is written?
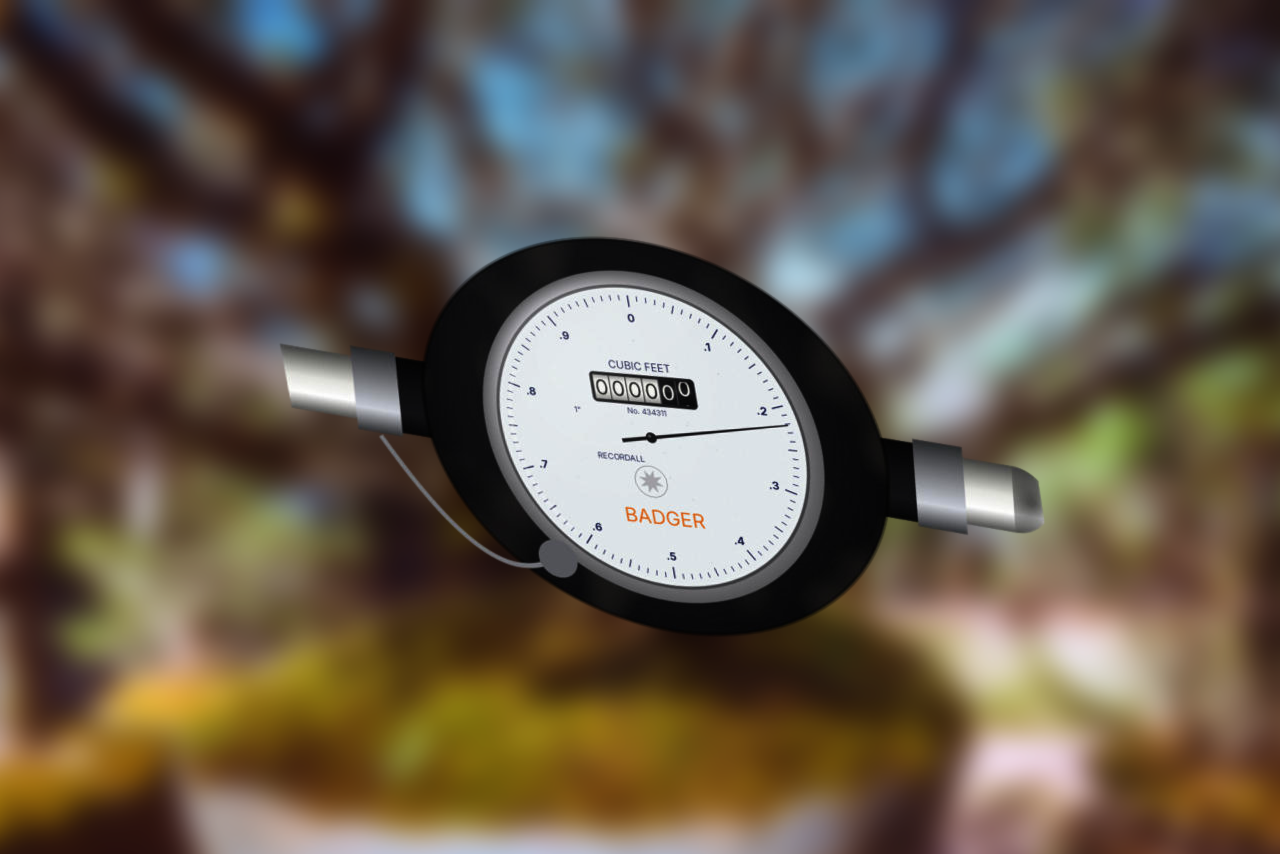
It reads value=0.22 unit=ft³
